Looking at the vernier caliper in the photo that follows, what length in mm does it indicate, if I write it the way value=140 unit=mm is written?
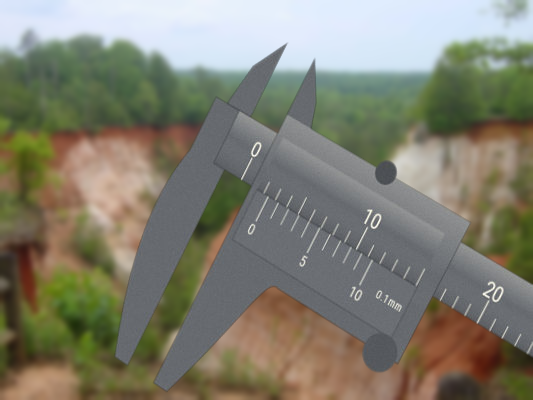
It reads value=2.4 unit=mm
